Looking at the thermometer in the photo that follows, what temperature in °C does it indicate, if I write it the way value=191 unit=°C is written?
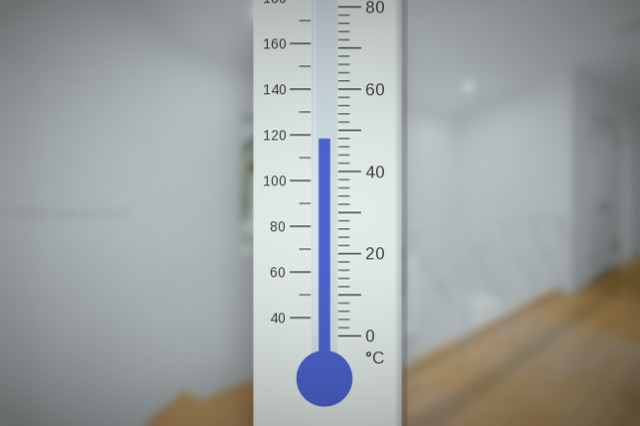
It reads value=48 unit=°C
